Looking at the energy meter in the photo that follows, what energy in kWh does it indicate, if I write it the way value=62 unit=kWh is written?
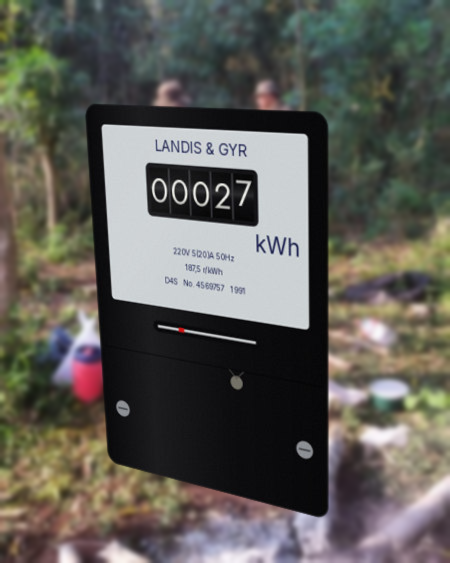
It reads value=27 unit=kWh
